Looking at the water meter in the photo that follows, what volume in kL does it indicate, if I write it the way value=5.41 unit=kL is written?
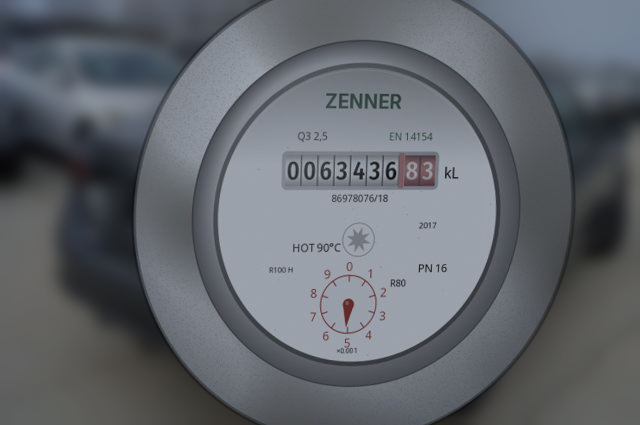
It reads value=63436.835 unit=kL
